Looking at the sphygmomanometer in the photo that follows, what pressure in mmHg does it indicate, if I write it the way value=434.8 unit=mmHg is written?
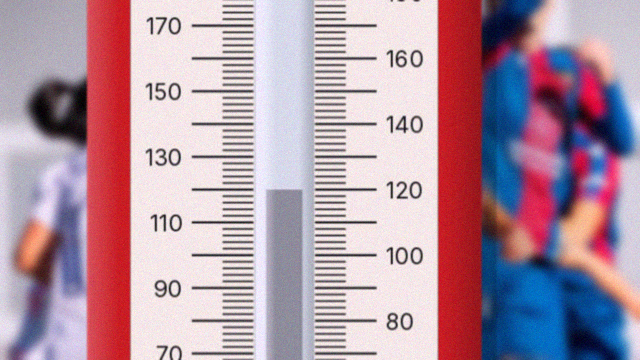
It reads value=120 unit=mmHg
